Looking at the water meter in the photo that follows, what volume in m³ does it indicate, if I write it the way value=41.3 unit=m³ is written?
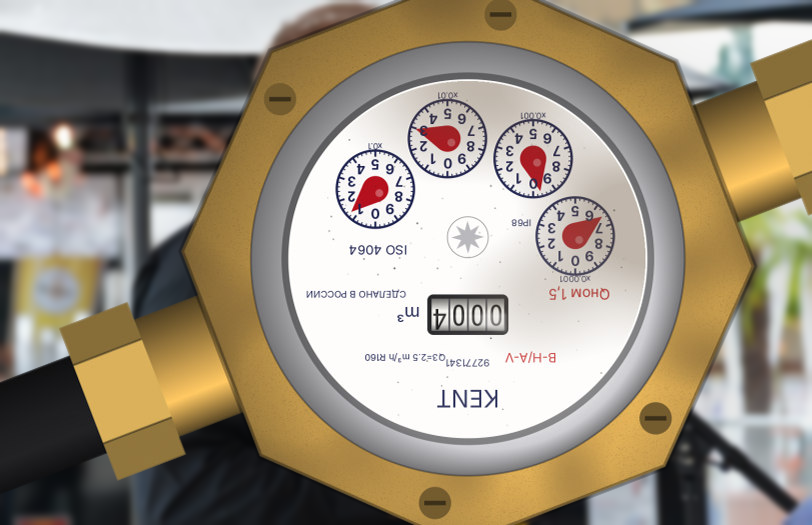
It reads value=4.1296 unit=m³
